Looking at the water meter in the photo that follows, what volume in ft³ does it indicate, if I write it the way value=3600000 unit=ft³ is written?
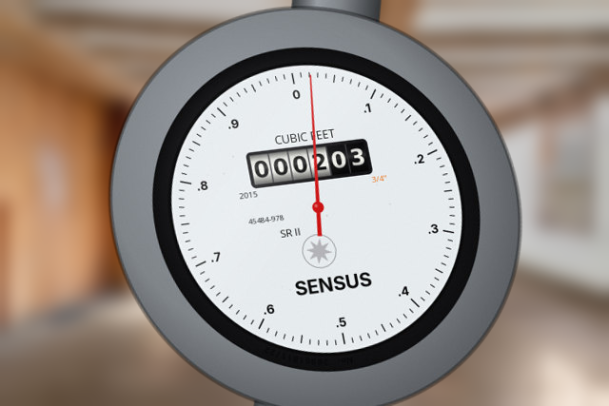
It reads value=203.02 unit=ft³
